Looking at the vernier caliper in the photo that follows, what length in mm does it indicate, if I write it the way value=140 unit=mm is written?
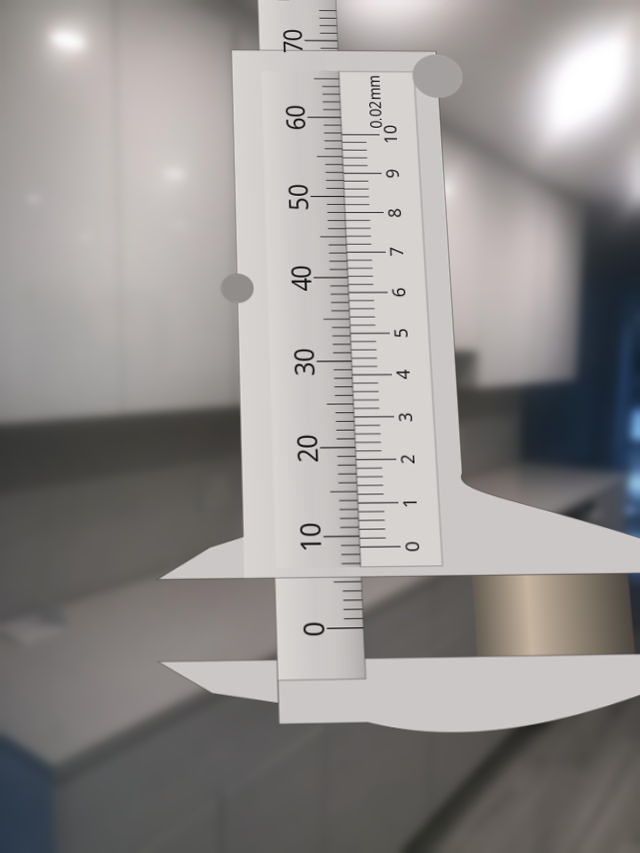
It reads value=8.8 unit=mm
